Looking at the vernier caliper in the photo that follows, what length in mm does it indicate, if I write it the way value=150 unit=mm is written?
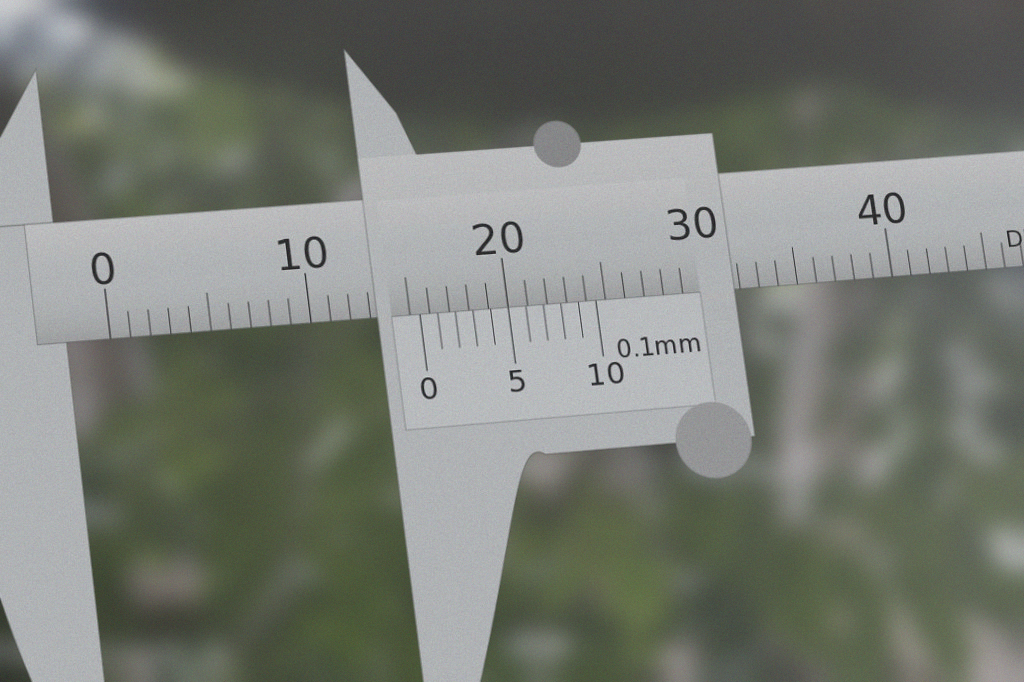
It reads value=15.5 unit=mm
